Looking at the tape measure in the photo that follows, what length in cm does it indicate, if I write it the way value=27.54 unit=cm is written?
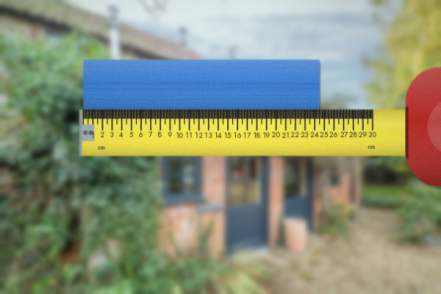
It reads value=24.5 unit=cm
